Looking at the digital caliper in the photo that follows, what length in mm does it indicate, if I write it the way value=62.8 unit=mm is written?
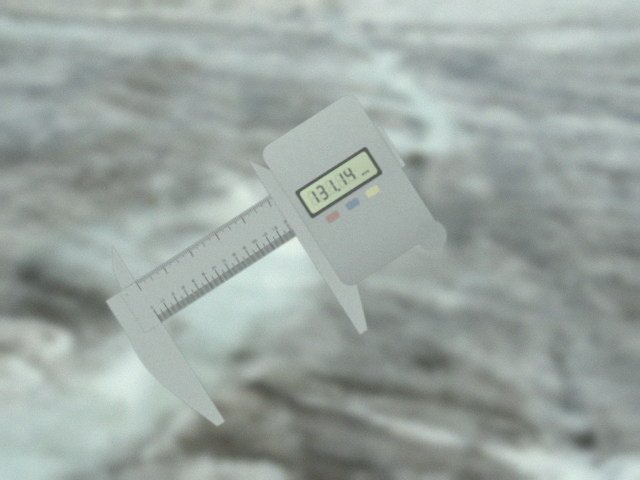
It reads value=131.14 unit=mm
